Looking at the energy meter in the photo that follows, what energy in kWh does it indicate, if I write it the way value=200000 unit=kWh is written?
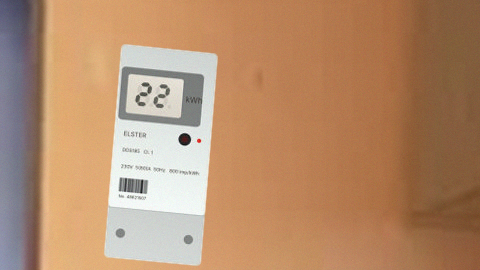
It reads value=22 unit=kWh
